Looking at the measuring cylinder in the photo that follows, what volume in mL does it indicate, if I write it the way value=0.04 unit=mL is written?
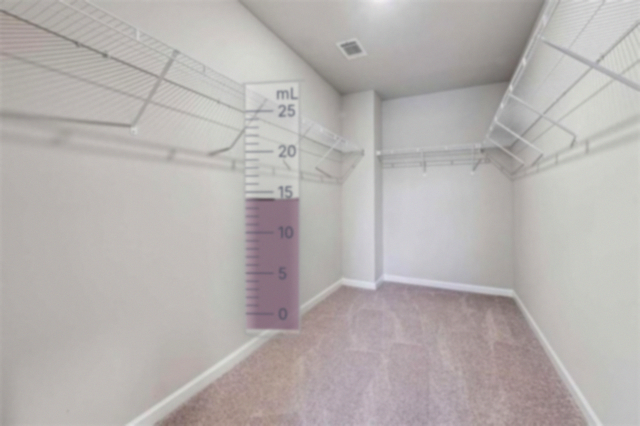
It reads value=14 unit=mL
